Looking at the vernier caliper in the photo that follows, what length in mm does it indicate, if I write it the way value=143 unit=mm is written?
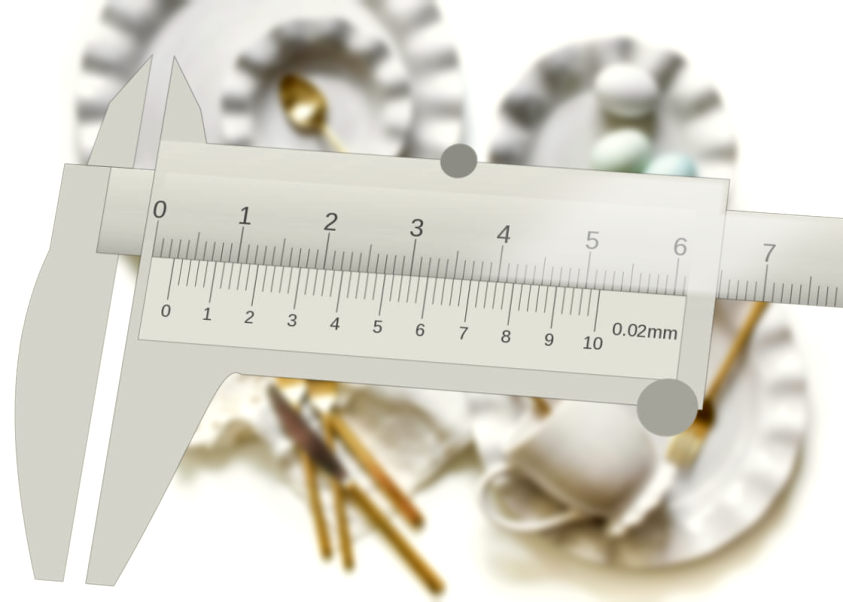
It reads value=2.6 unit=mm
